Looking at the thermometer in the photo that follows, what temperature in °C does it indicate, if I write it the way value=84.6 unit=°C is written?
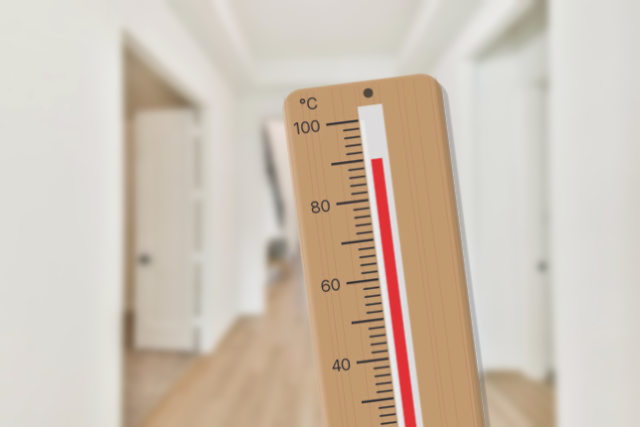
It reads value=90 unit=°C
